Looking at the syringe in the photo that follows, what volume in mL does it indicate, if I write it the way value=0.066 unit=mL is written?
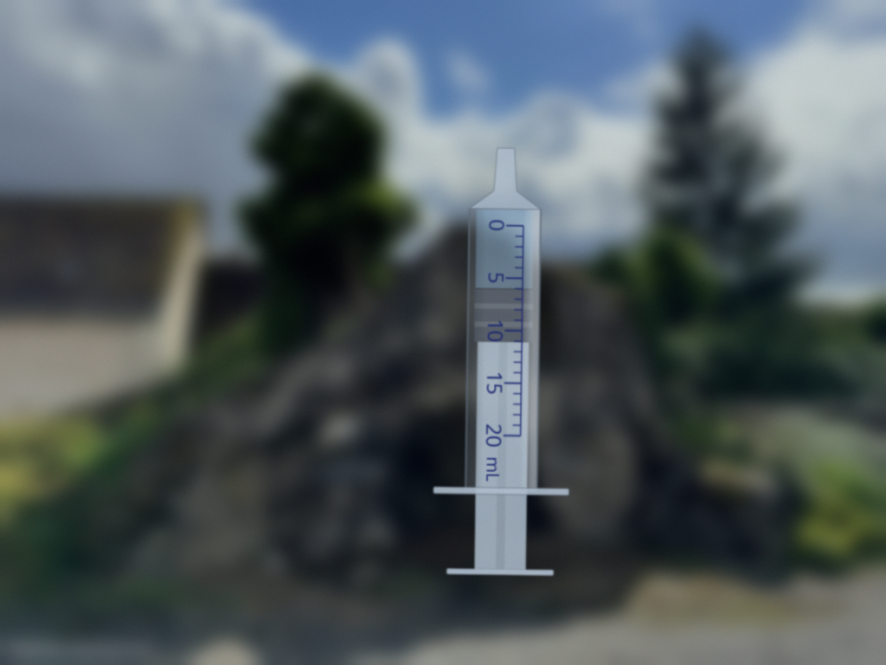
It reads value=6 unit=mL
